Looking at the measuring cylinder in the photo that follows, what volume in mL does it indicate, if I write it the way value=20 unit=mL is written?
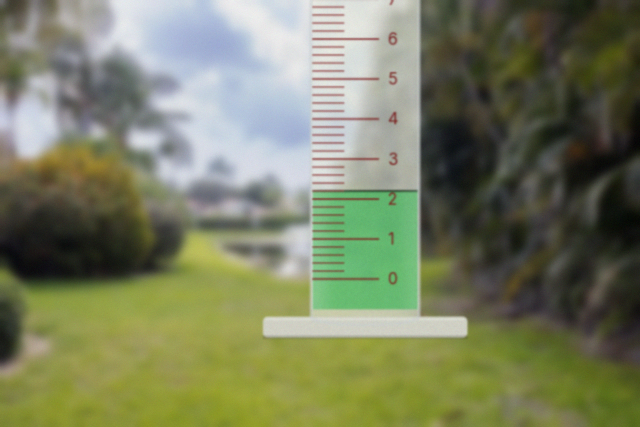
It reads value=2.2 unit=mL
